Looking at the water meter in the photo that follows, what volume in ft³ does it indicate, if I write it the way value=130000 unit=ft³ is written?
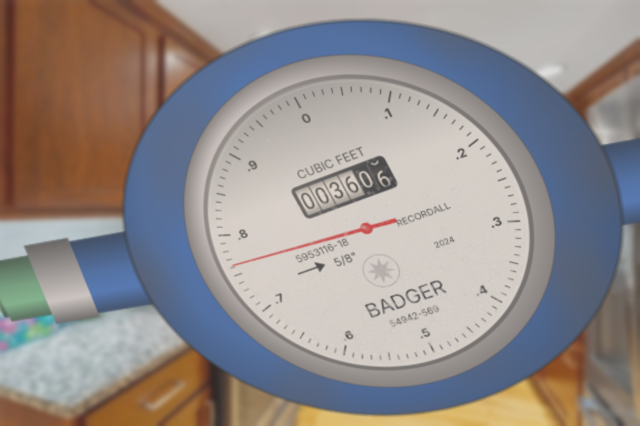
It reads value=3605.76 unit=ft³
